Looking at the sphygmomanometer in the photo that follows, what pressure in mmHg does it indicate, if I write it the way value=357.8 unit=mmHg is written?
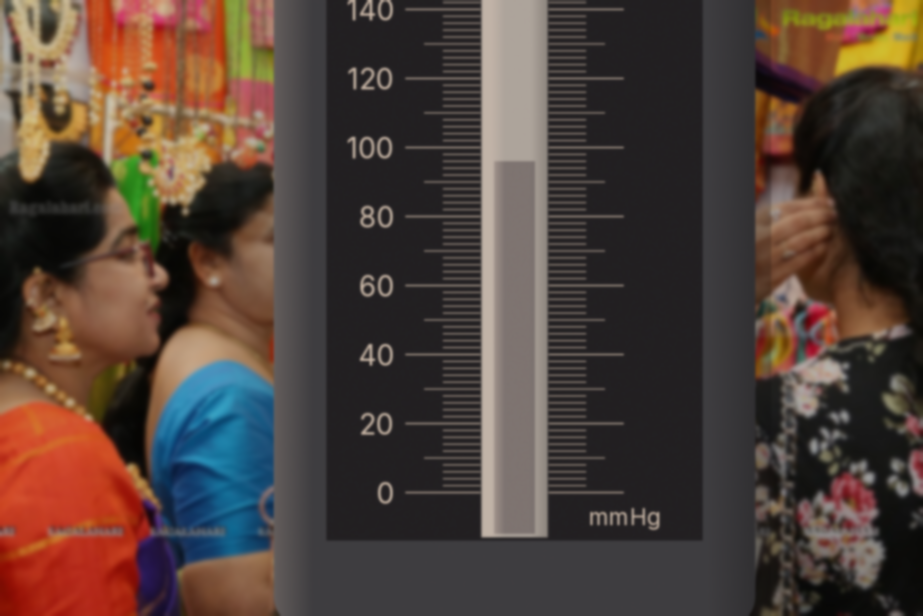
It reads value=96 unit=mmHg
